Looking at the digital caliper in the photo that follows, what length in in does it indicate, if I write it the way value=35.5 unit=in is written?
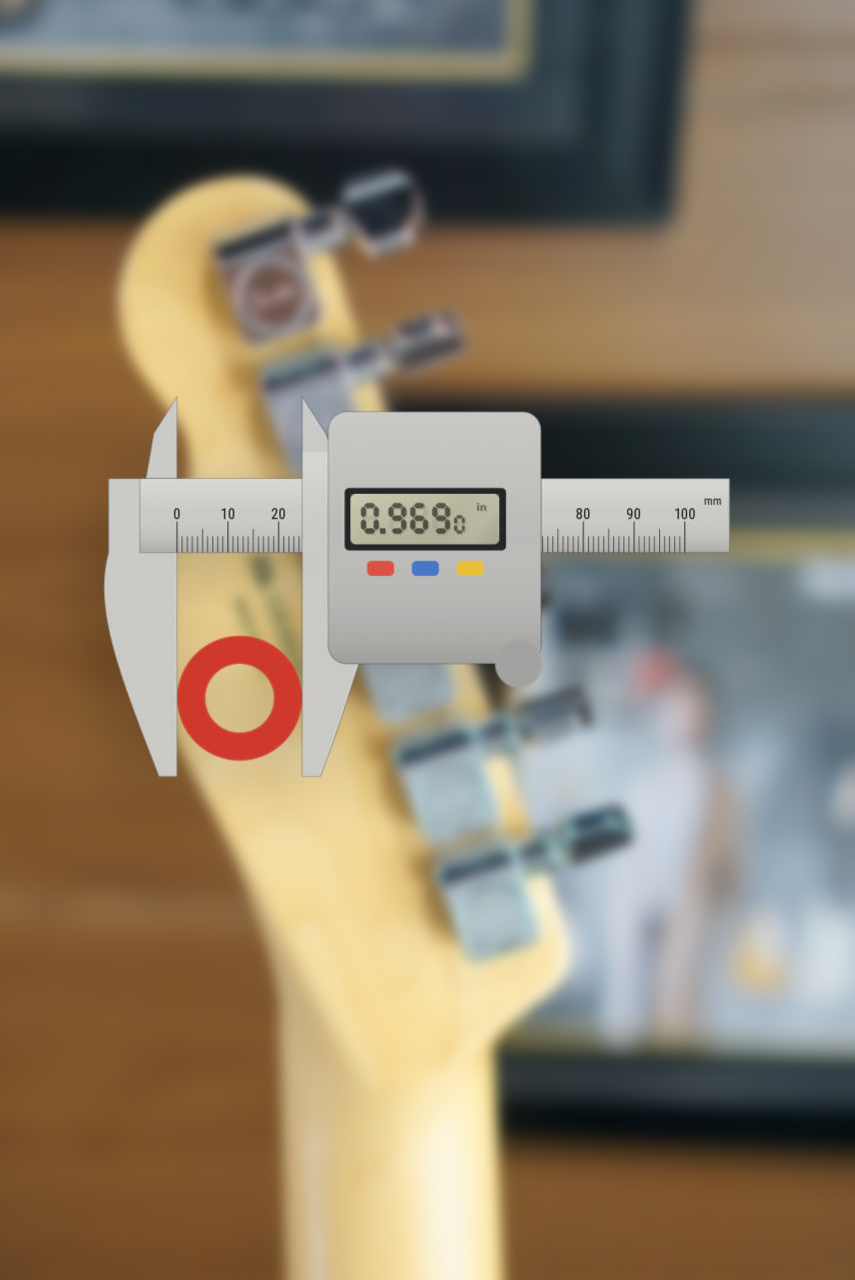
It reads value=0.9690 unit=in
